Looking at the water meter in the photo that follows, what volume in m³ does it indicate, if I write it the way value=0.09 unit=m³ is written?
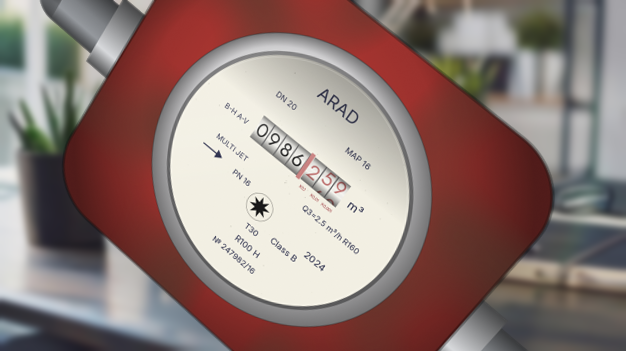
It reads value=986.259 unit=m³
